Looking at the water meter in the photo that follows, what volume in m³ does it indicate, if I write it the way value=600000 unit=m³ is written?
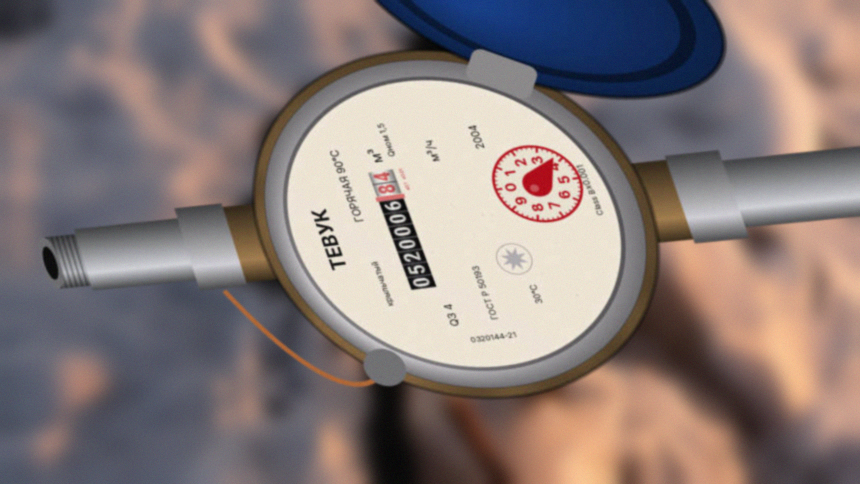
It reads value=520006.843 unit=m³
